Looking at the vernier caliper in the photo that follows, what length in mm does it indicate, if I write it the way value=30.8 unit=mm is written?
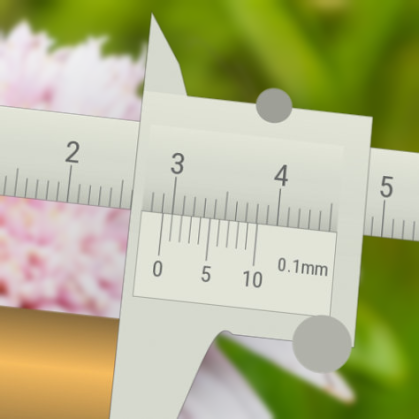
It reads value=29.1 unit=mm
